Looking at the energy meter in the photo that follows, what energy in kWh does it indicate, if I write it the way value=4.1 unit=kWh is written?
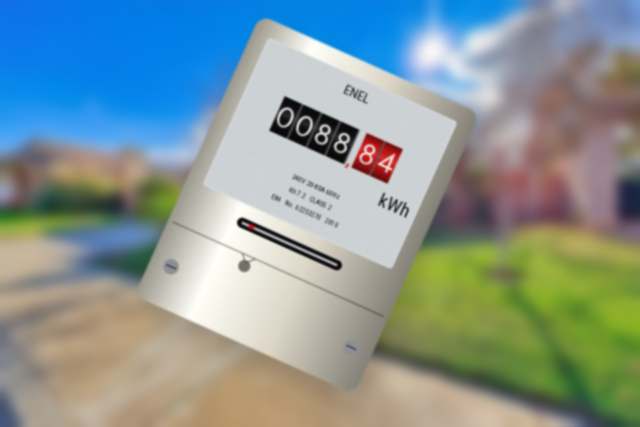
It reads value=88.84 unit=kWh
